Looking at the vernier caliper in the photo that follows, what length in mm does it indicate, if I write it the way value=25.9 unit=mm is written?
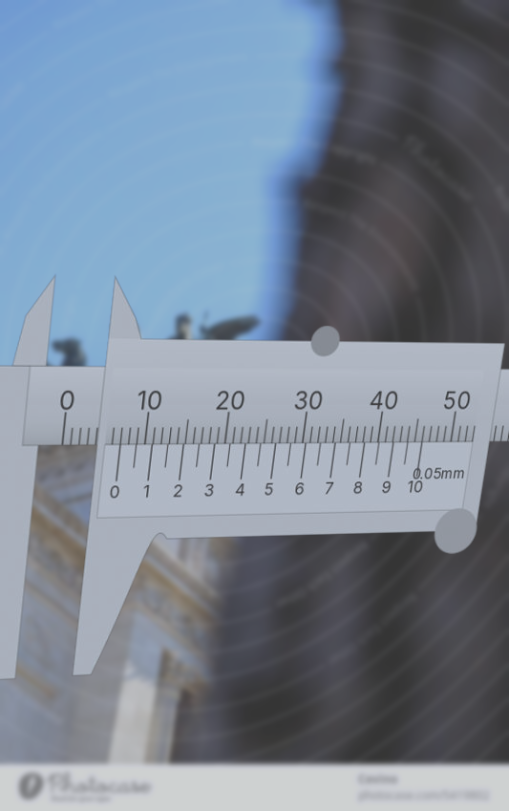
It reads value=7.0 unit=mm
